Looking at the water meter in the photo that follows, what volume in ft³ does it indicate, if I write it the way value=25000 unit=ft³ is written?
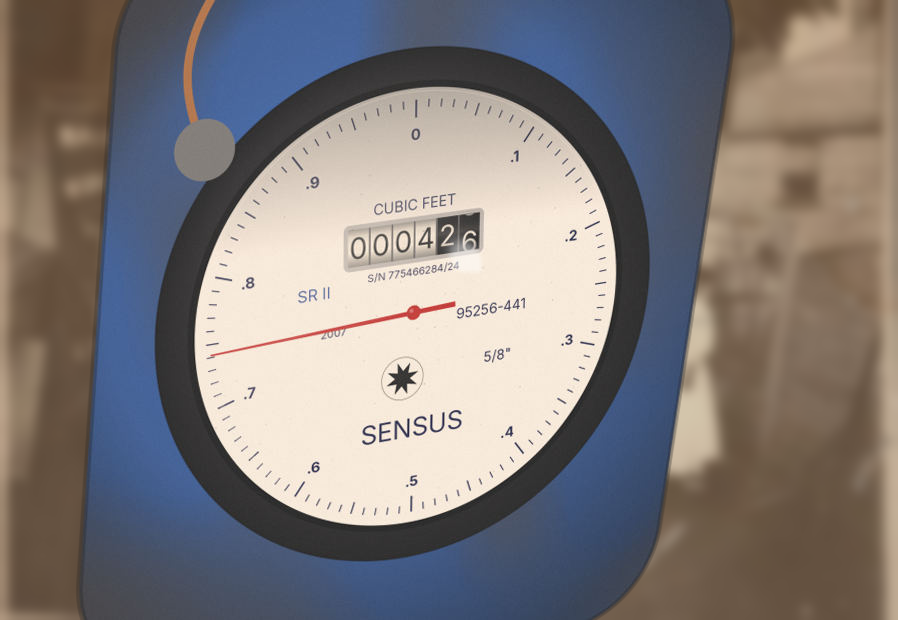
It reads value=425.74 unit=ft³
